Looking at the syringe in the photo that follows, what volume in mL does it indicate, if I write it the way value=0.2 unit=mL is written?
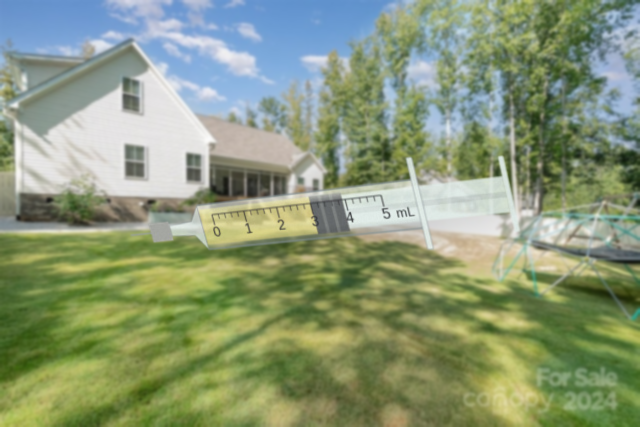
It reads value=3 unit=mL
